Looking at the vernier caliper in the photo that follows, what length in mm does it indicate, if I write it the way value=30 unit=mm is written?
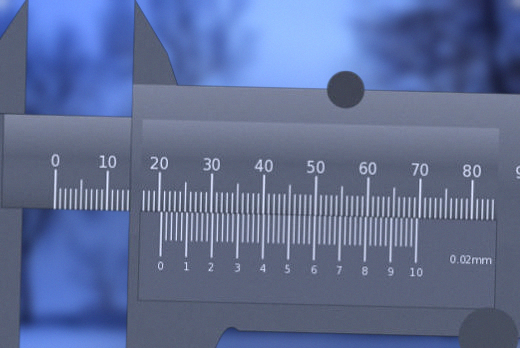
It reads value=20.5 unit=mm
